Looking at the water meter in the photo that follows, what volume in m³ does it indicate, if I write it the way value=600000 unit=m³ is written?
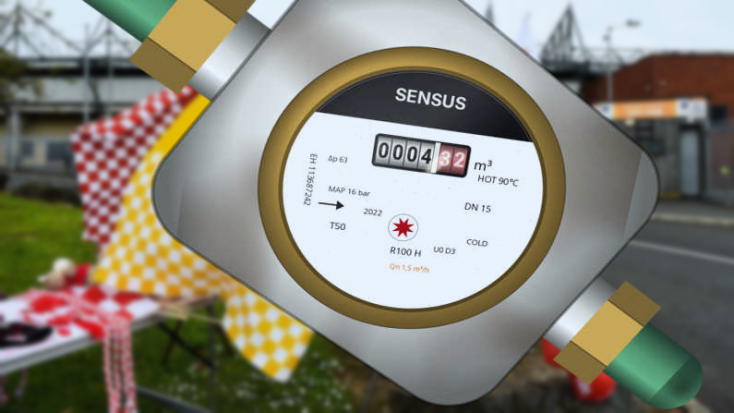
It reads value=4.32 unit=m³
